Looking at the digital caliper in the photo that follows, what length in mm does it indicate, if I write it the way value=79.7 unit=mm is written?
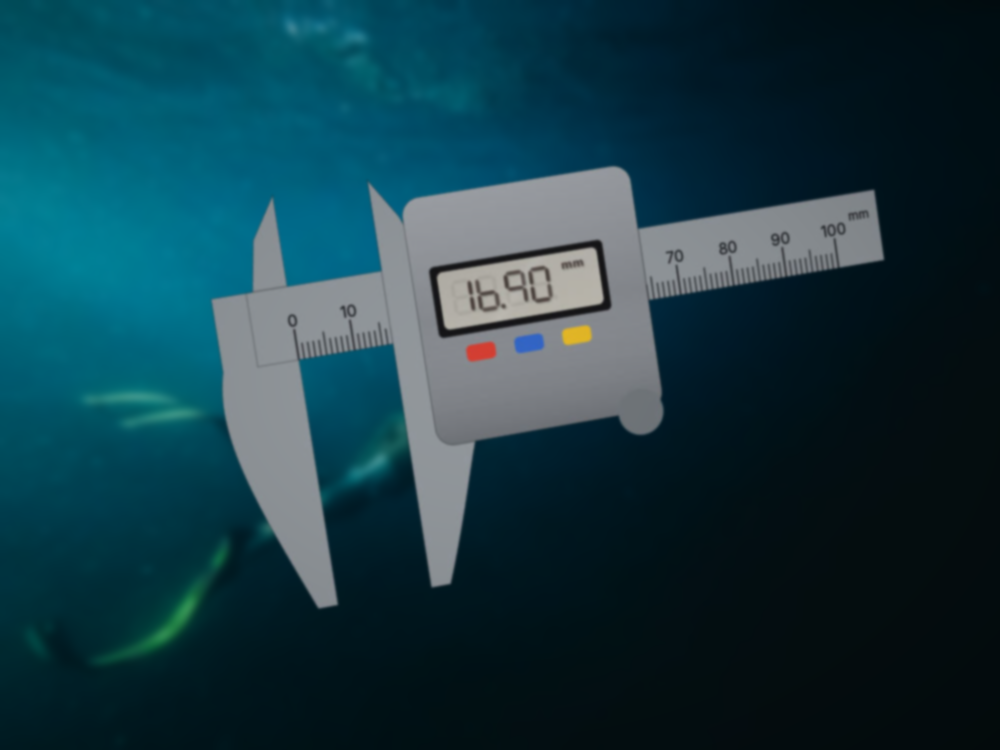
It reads value=16.90 unit=mm
